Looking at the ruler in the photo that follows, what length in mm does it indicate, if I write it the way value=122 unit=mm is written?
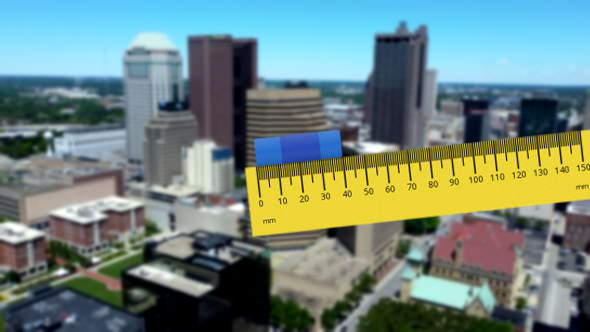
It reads value=40 unit=mm
